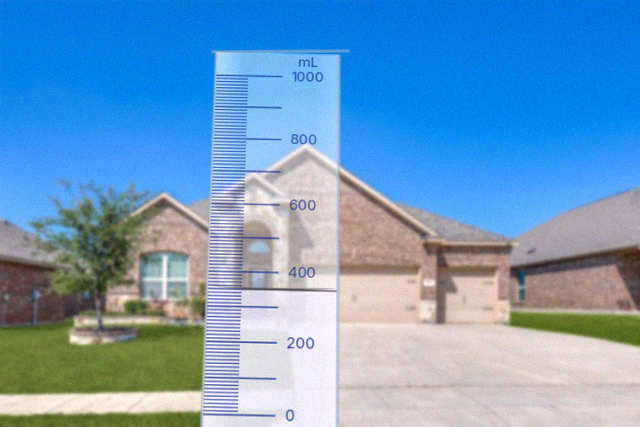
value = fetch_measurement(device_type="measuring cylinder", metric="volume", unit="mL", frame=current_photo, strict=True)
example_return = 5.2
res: 350
